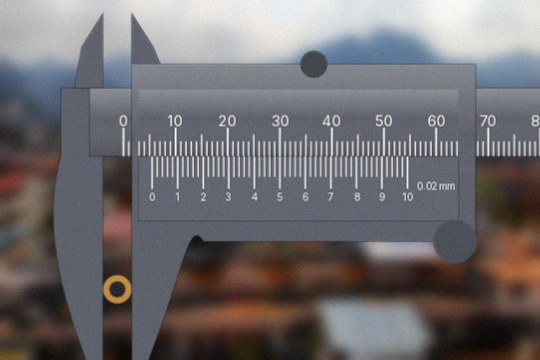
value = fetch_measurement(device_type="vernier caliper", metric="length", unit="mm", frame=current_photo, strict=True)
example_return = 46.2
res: 5.5
